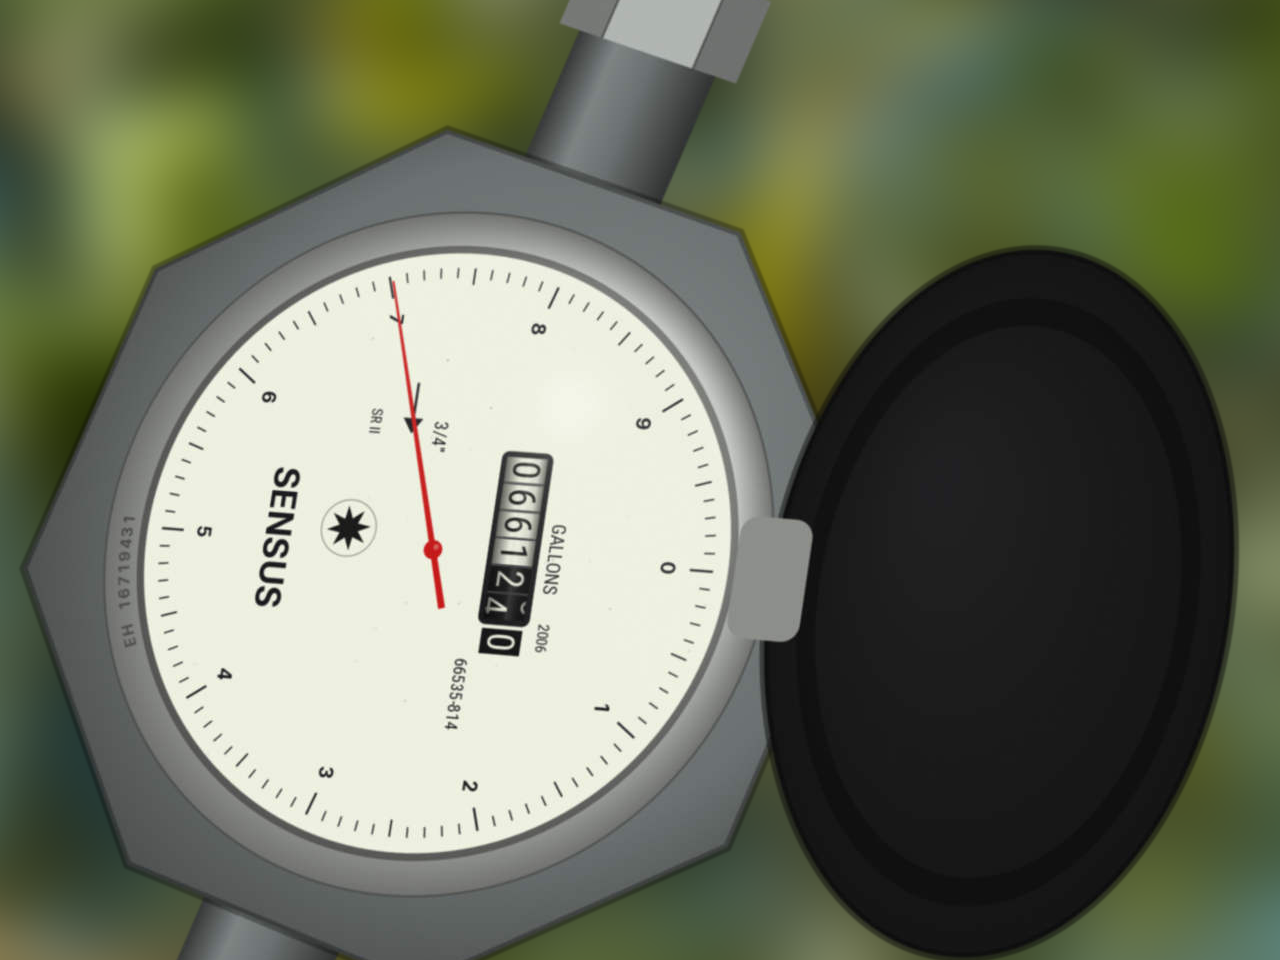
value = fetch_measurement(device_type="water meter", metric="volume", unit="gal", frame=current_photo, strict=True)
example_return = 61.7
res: 661237.0
